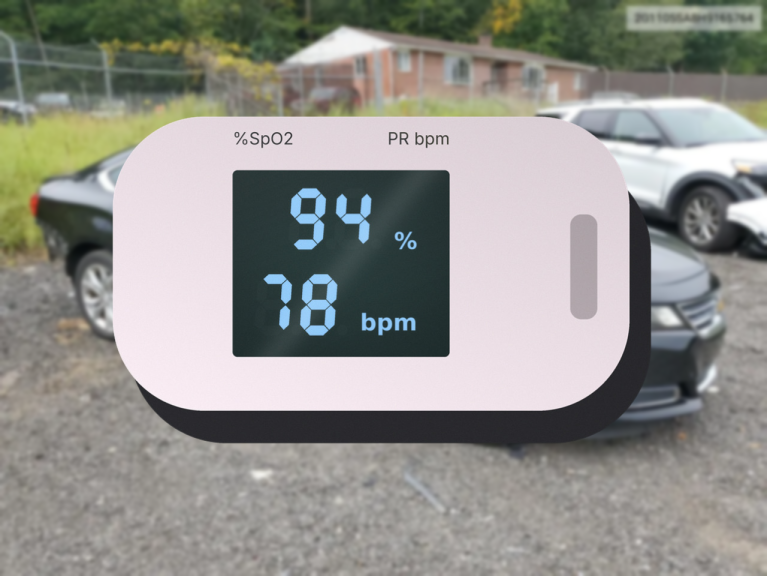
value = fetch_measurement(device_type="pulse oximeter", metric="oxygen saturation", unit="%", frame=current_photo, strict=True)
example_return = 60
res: 94
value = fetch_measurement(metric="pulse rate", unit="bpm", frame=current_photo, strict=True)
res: 78
